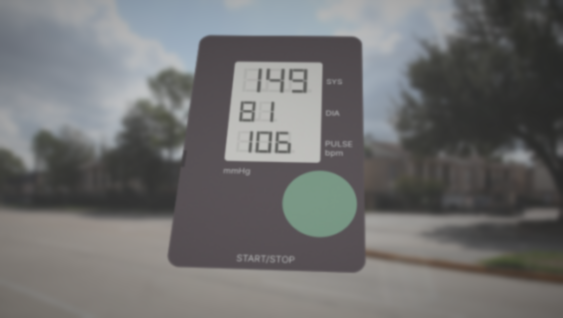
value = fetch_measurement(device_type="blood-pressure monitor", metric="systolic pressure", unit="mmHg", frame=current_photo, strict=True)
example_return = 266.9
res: 149
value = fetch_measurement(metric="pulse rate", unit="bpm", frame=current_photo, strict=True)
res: 106
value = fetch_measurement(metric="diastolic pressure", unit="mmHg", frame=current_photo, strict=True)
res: 81
